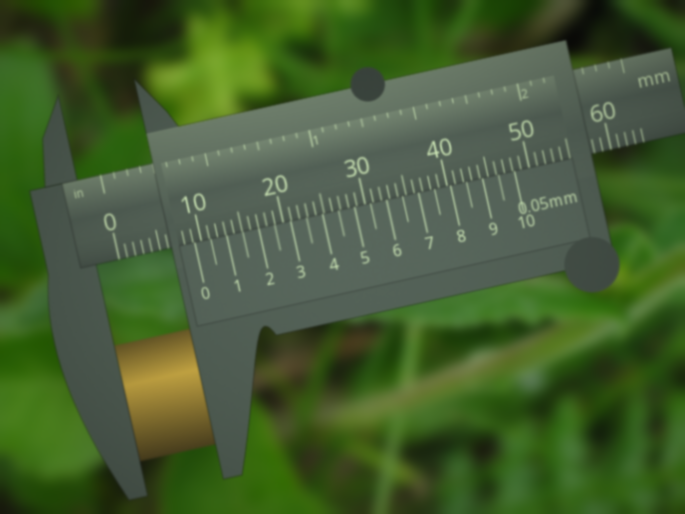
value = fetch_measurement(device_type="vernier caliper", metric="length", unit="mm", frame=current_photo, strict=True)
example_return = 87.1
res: 9.2
